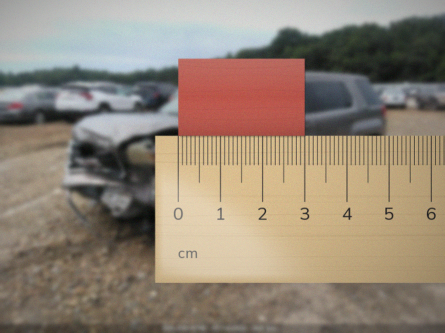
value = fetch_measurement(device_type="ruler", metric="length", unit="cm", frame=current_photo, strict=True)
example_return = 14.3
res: 3
